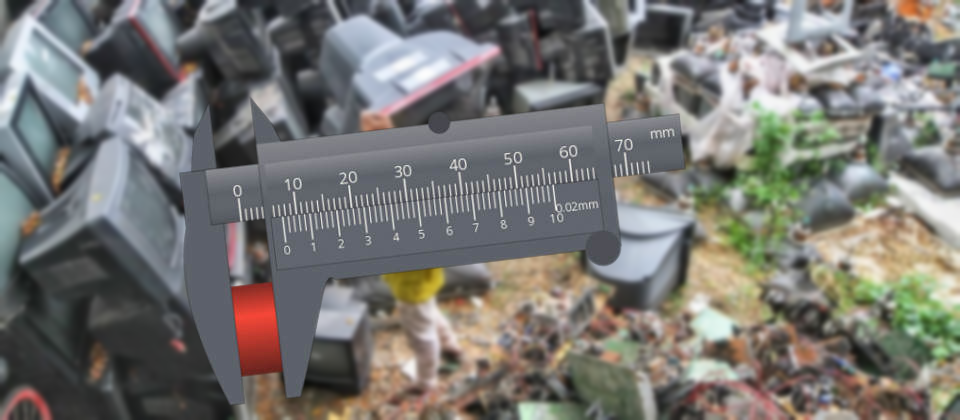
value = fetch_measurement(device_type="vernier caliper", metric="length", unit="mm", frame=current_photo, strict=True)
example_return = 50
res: 7.5
